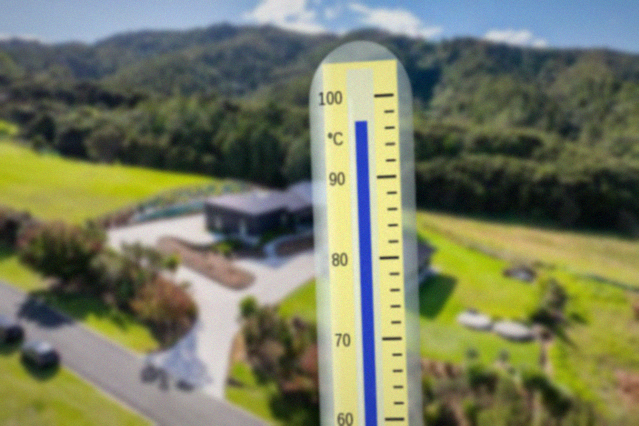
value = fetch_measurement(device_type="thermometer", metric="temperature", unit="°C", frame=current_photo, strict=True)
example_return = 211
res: 97
